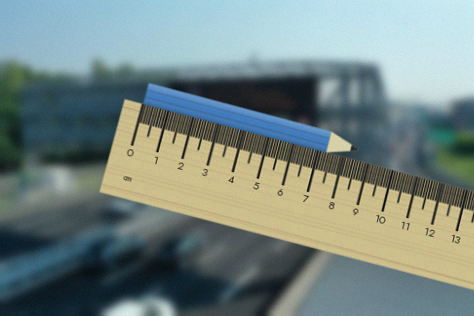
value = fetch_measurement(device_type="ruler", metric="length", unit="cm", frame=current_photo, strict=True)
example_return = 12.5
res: 8.5
